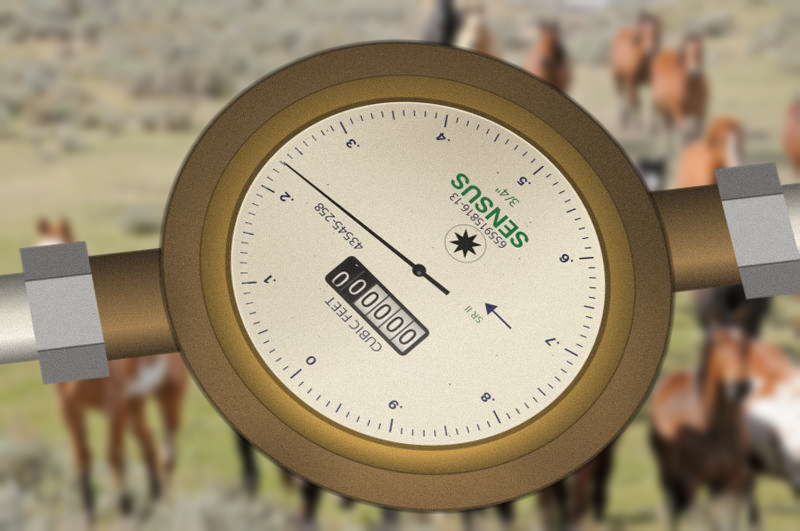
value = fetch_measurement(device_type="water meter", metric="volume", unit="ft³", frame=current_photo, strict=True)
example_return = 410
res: 0.23
